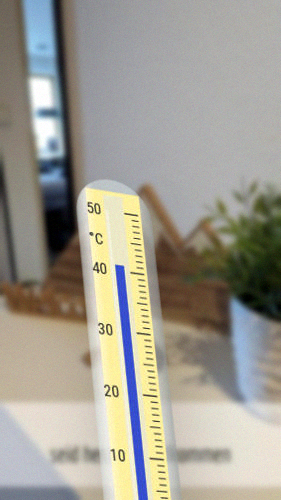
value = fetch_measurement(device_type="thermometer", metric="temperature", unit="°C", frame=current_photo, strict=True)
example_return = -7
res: 41
